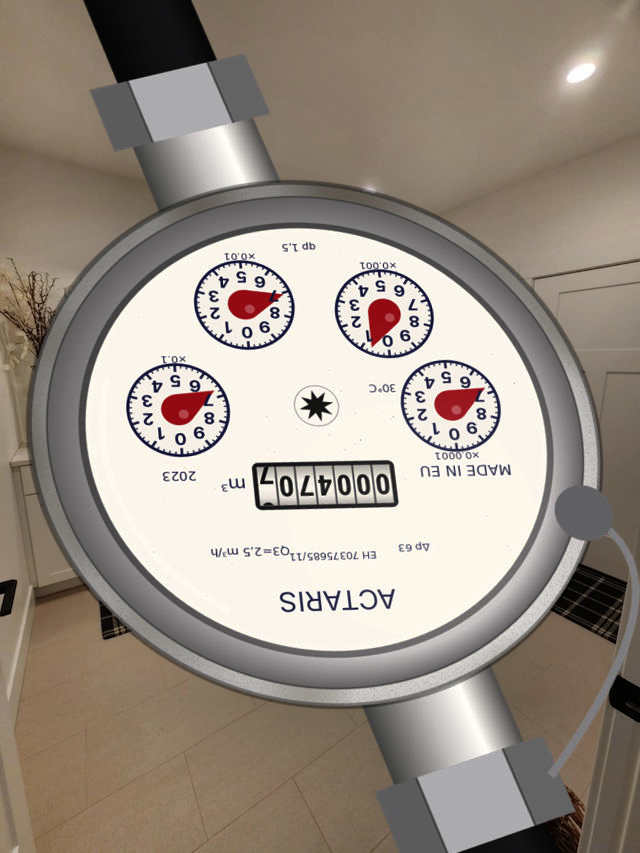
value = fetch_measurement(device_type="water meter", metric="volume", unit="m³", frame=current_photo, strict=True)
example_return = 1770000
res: 4706.6706
